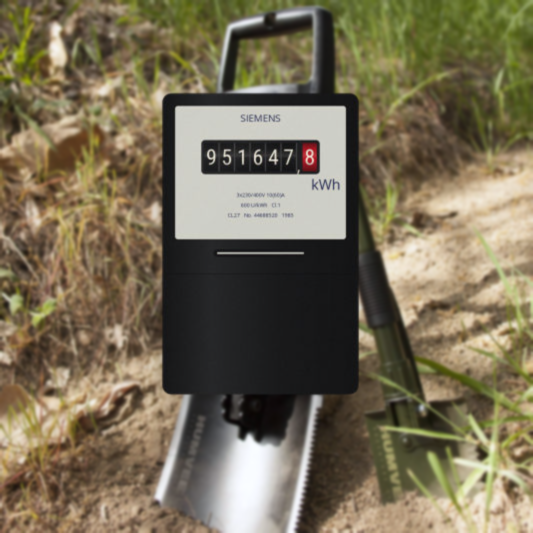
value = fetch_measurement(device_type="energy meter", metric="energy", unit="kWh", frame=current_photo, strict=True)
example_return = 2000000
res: 951647.8
